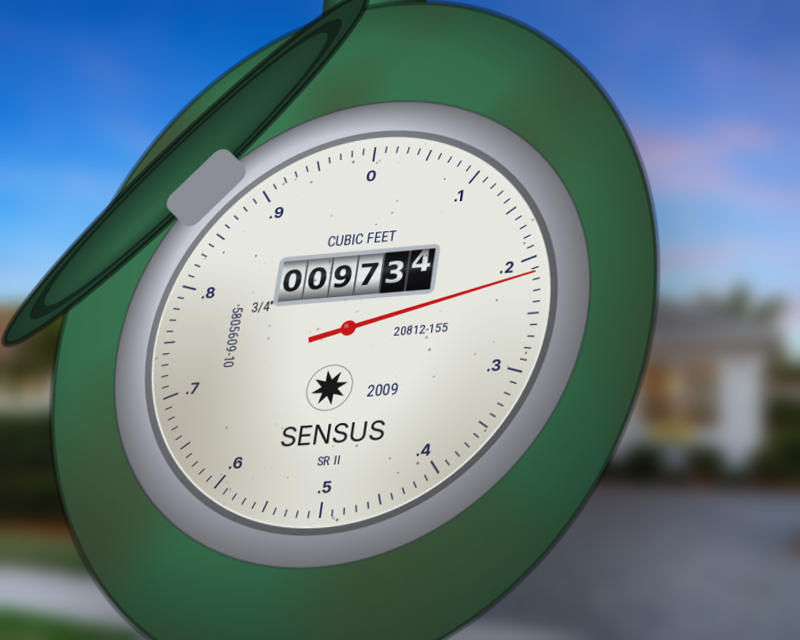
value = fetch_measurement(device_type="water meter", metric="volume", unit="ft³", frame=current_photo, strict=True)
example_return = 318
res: 9734.21
